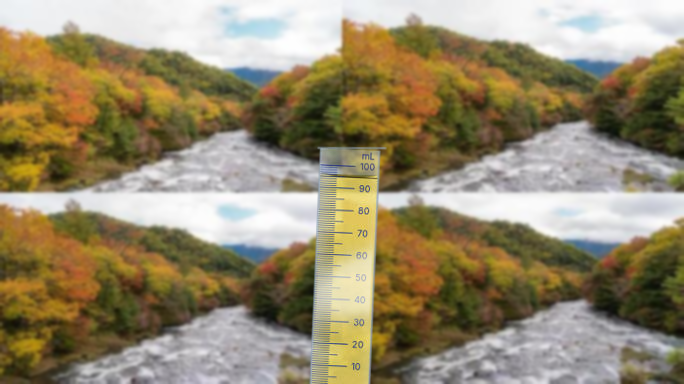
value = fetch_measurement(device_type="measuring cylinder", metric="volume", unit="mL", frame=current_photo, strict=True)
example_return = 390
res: 95
